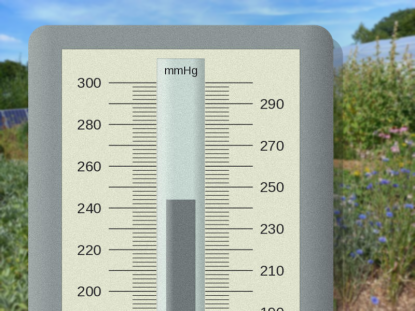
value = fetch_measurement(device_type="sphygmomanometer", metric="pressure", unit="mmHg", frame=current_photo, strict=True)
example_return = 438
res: 244
